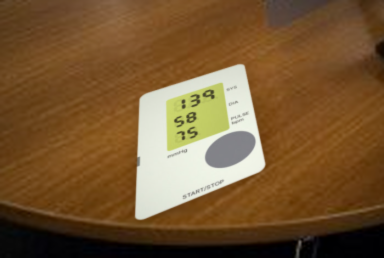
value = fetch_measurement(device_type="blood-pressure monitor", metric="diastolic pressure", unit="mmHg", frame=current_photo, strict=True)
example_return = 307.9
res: 58
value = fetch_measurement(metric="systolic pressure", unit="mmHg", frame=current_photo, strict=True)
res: 139
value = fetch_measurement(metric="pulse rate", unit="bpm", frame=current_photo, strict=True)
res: 75
